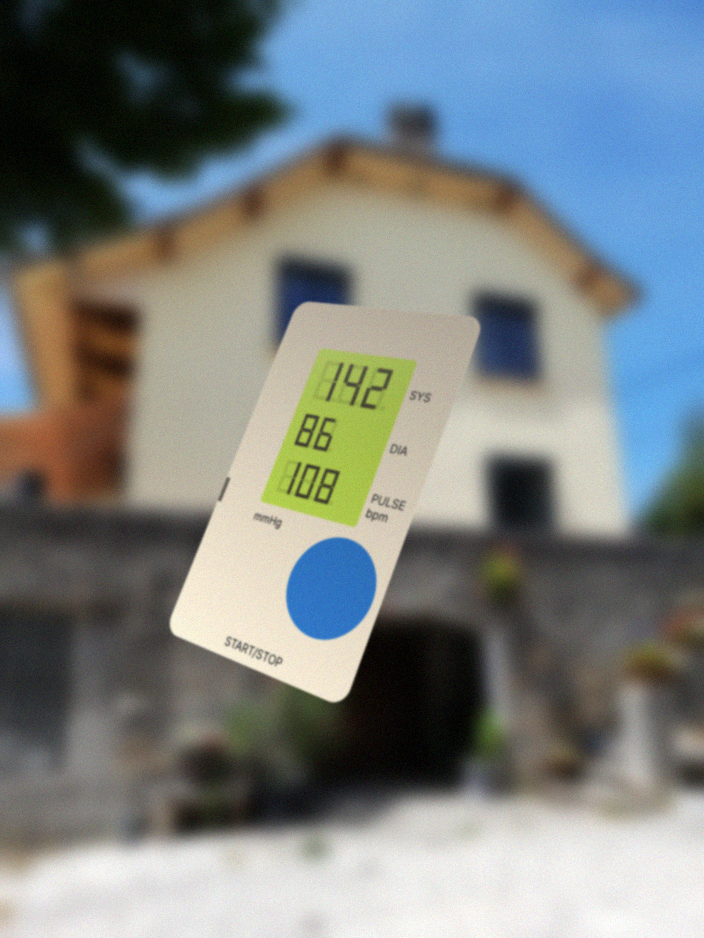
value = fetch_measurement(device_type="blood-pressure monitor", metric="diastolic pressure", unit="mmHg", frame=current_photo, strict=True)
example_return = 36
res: 86
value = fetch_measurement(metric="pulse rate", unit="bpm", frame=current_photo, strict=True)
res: 108
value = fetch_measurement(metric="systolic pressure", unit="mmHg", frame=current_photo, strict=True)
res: 142
